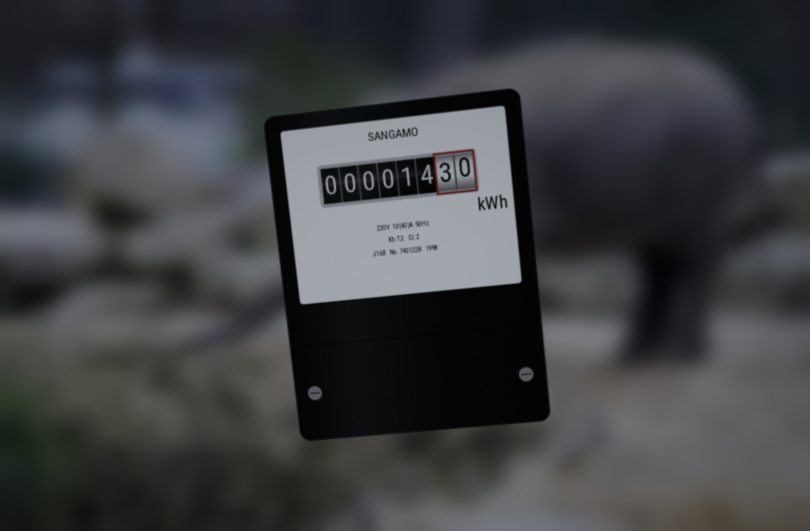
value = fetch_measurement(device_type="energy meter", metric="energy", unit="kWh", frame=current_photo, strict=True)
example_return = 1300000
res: 14.30
